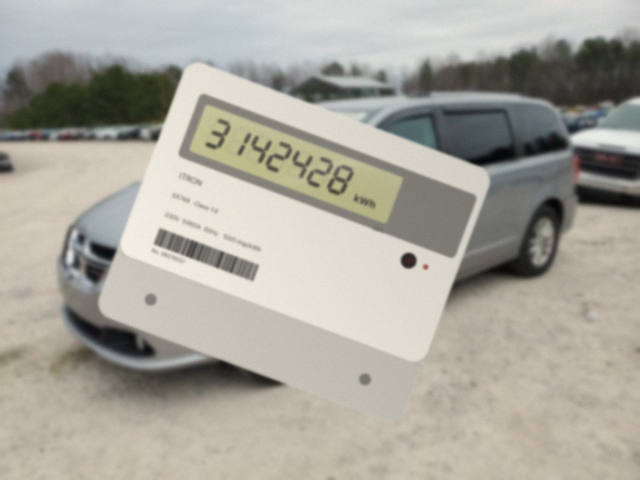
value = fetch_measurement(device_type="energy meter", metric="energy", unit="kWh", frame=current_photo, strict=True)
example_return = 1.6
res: 3142428
